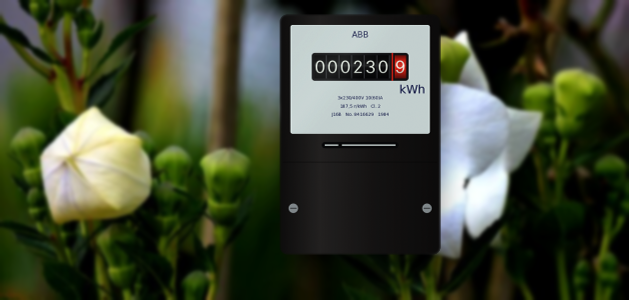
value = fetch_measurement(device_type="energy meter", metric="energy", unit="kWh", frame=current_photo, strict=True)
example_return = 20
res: 230.9
